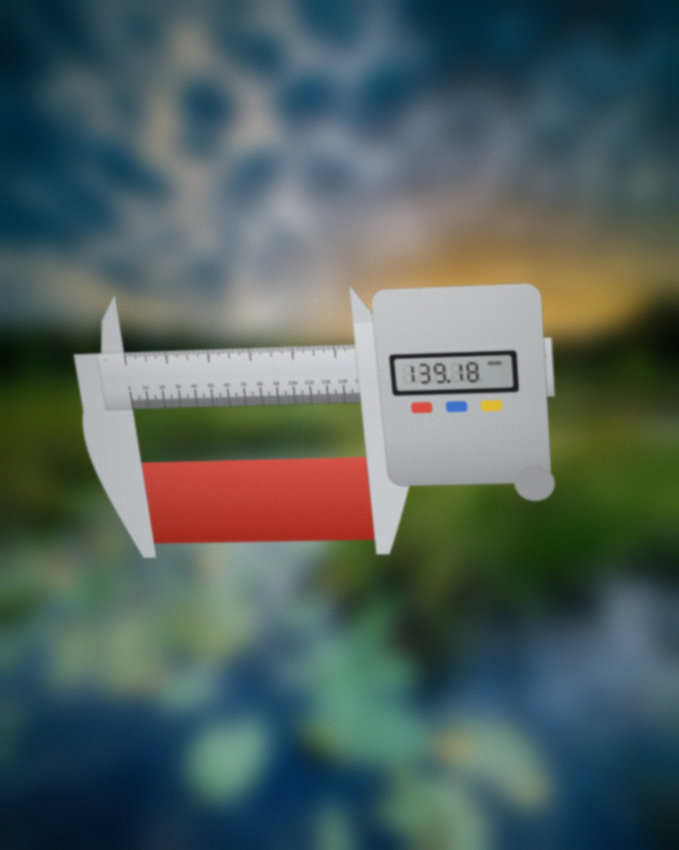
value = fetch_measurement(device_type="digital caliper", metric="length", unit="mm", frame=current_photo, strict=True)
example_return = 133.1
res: 139.18
